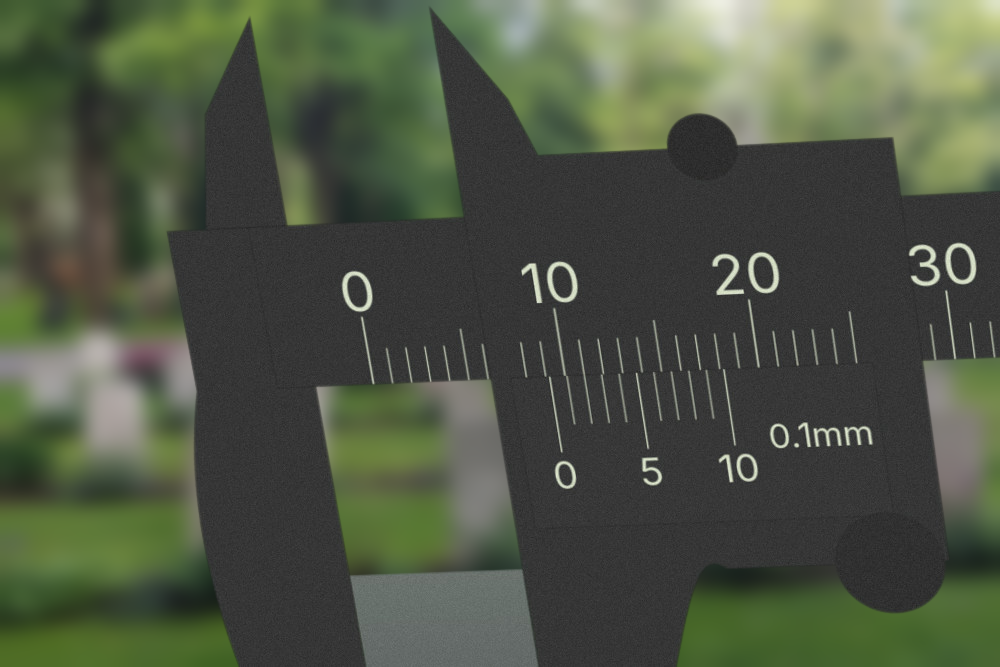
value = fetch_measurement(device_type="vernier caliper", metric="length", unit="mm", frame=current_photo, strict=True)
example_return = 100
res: 9.2
